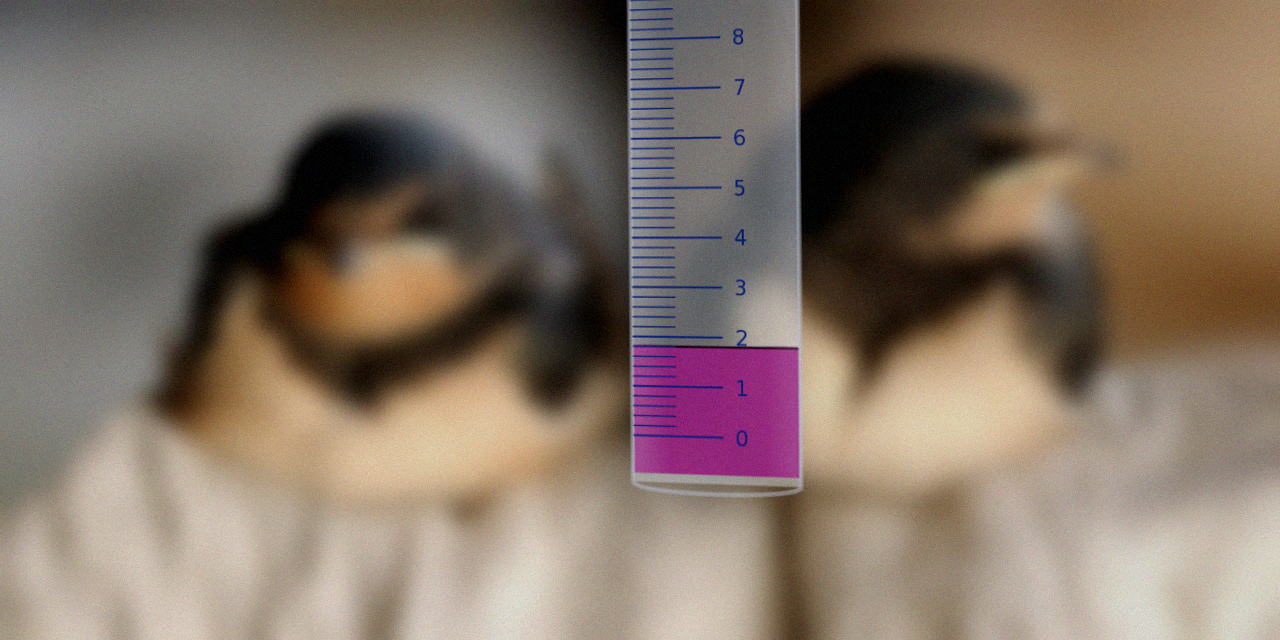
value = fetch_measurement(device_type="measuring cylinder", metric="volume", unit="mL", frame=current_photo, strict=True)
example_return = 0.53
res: 1.8
